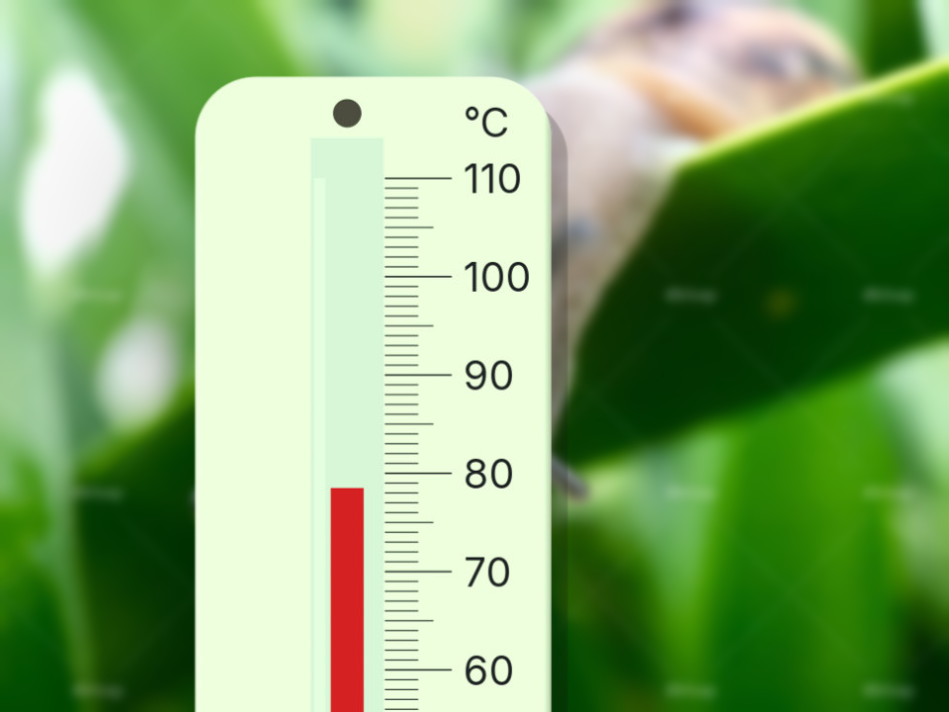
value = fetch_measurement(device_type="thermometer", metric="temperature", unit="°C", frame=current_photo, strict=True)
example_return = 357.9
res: 78.5
